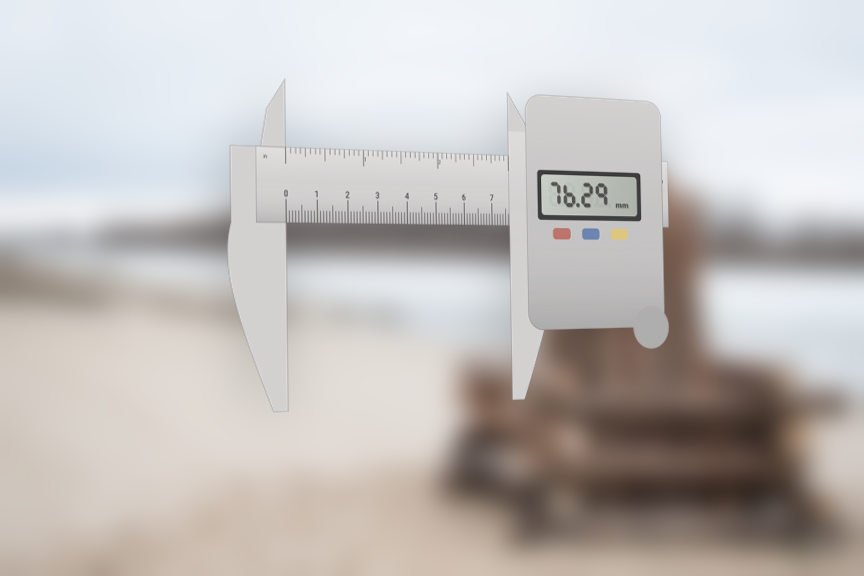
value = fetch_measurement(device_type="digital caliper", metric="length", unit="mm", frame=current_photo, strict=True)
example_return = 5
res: 76.29
